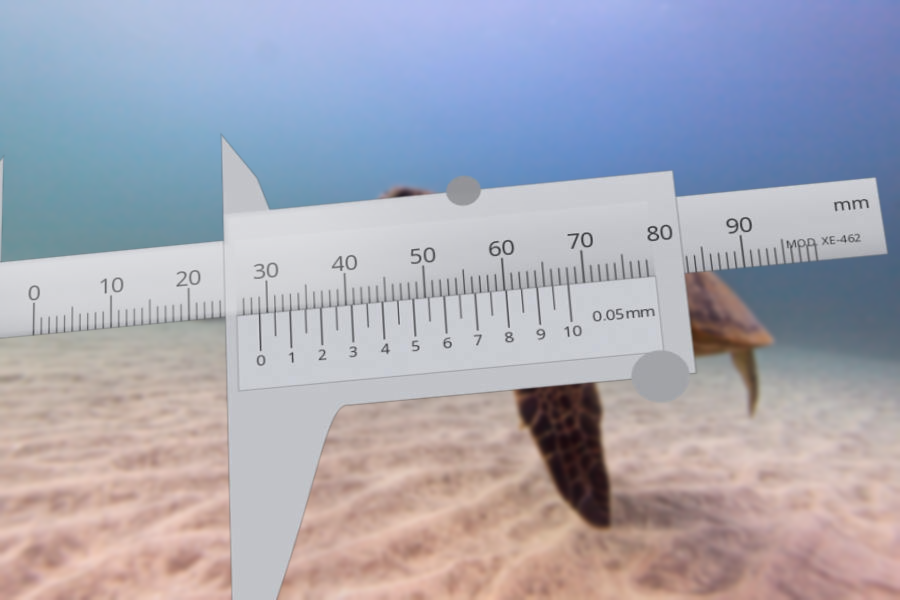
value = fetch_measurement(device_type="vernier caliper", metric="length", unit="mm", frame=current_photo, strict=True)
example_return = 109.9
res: 29.0
